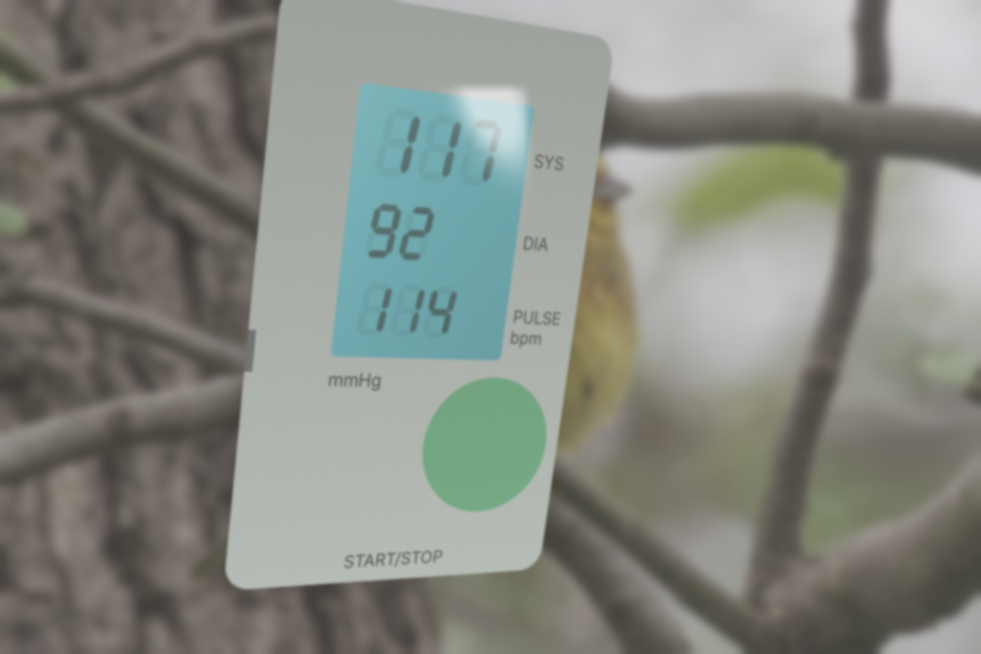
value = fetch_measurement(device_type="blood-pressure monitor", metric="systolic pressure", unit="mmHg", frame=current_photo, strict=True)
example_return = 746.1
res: 117
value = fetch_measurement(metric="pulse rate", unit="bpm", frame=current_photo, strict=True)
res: 114
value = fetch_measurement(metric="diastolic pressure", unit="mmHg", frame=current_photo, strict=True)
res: 92
